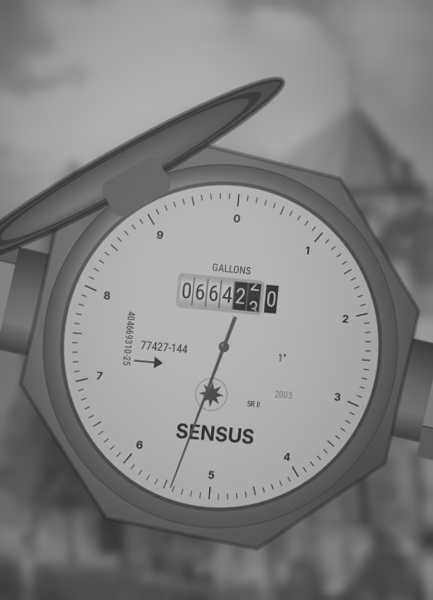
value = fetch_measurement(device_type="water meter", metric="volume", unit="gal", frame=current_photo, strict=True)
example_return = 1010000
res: 664225.4
